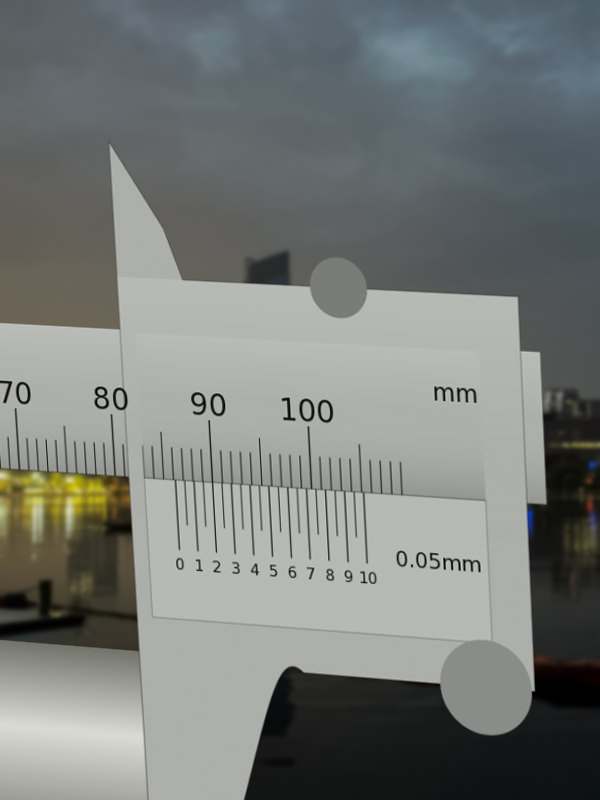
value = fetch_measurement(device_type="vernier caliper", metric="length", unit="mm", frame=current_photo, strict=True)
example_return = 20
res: 86.2
